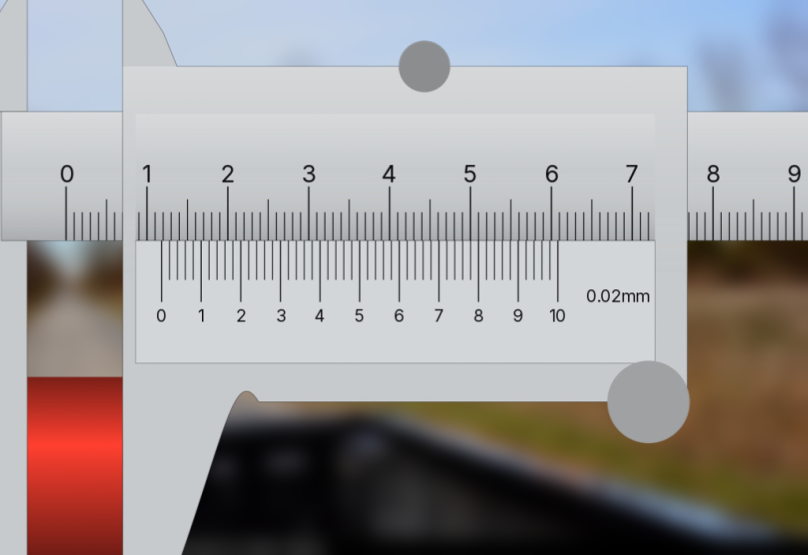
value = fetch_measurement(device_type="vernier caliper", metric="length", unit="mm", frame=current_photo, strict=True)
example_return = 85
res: 11.8
